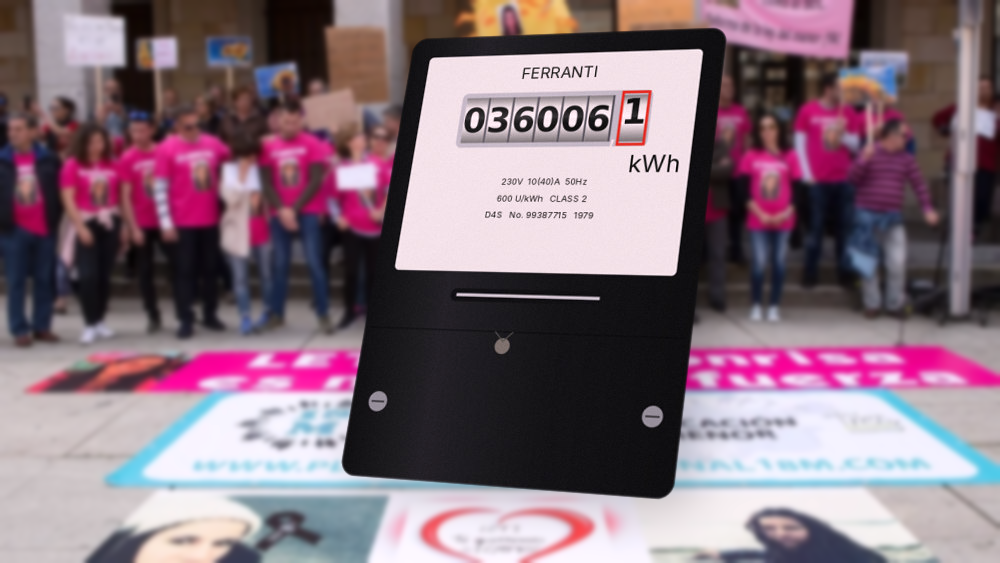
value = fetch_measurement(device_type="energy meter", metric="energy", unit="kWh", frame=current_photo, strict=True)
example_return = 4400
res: 36006.1
